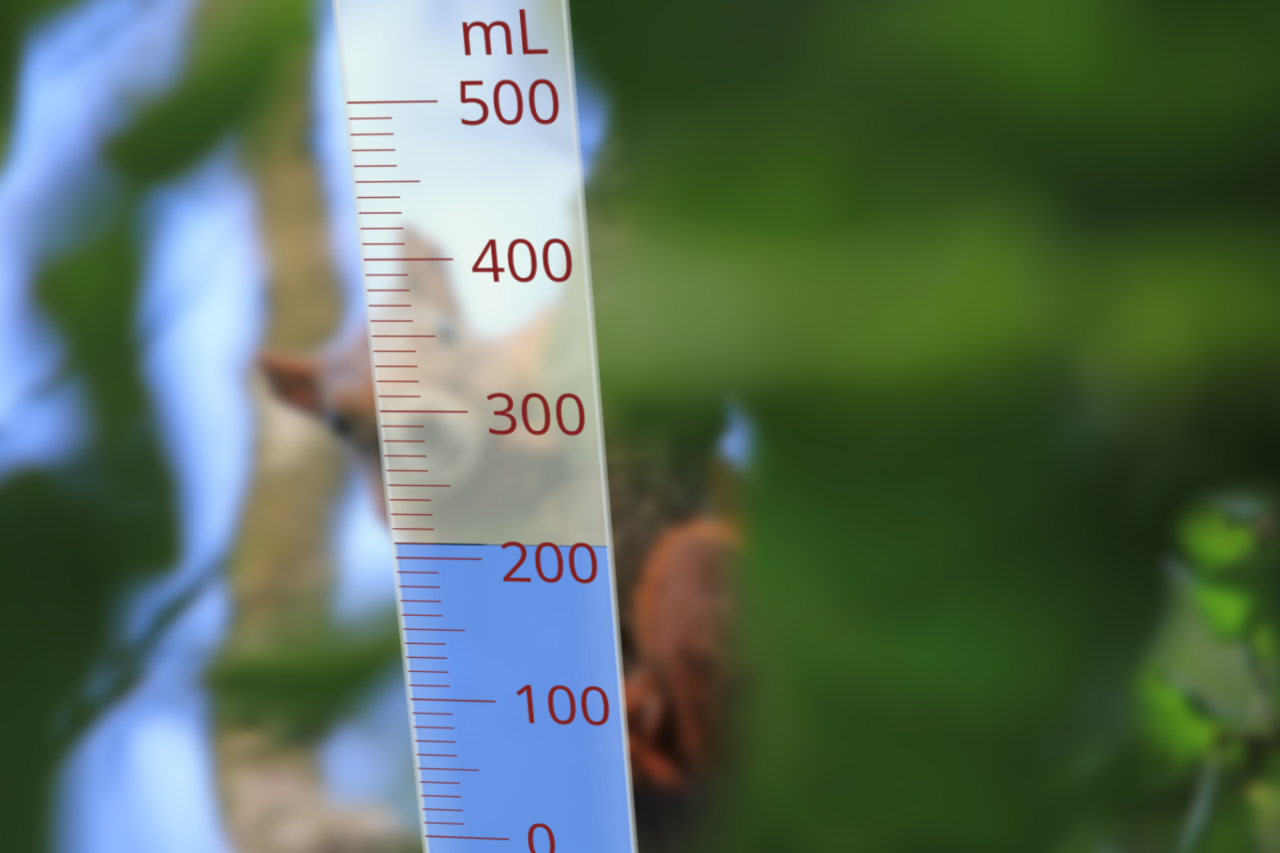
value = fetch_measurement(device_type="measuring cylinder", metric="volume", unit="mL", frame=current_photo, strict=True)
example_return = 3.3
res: 210
